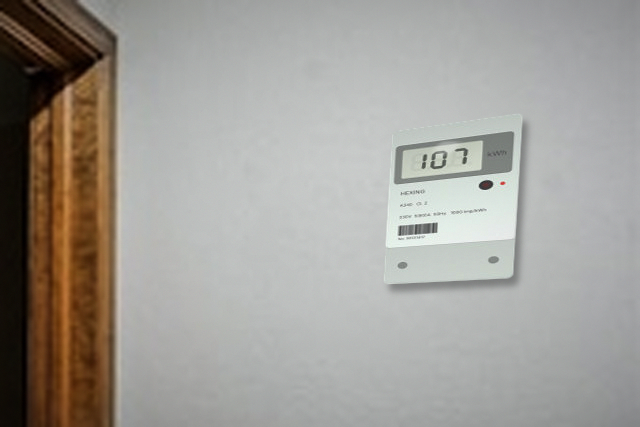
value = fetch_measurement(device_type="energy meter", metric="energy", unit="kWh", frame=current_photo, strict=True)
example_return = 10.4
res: 107
